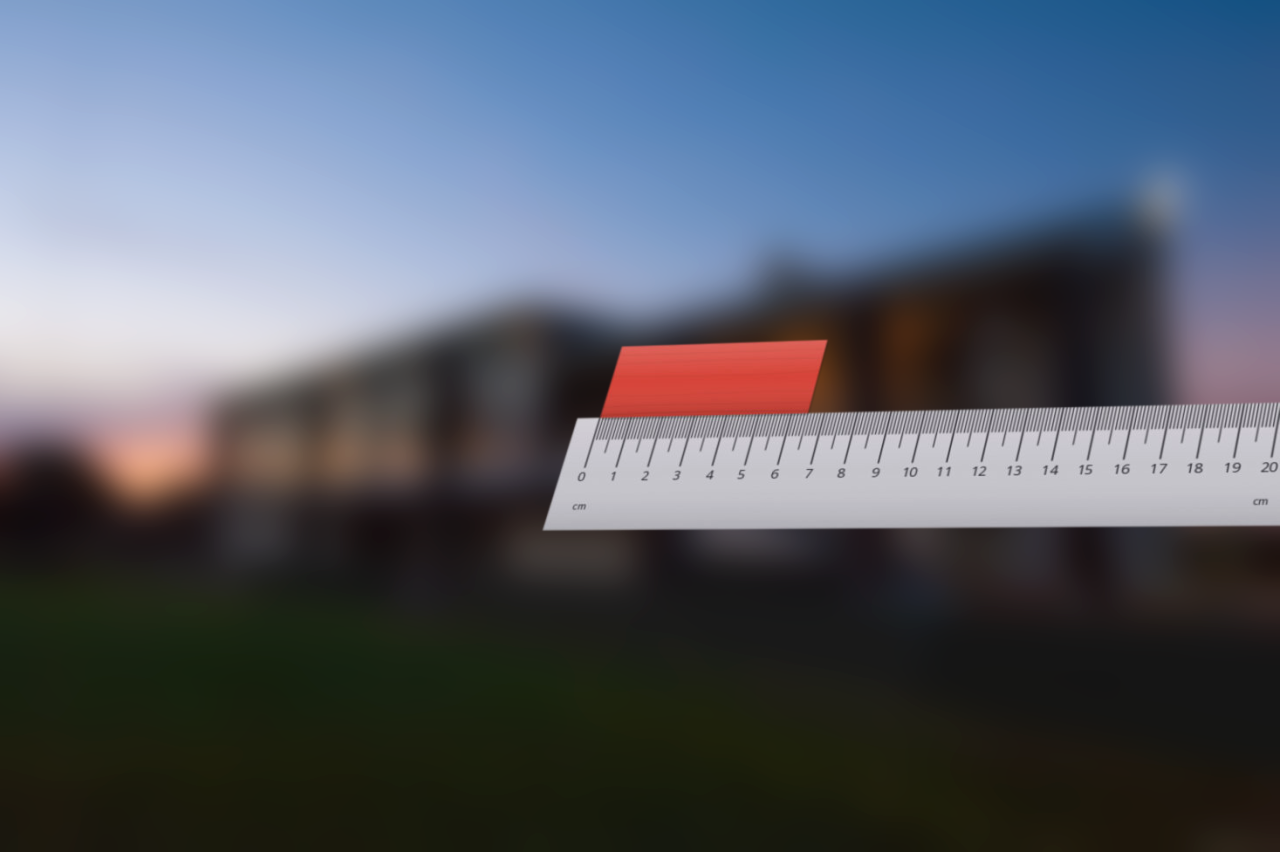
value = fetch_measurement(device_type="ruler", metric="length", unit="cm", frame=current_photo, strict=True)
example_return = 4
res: 6.5
